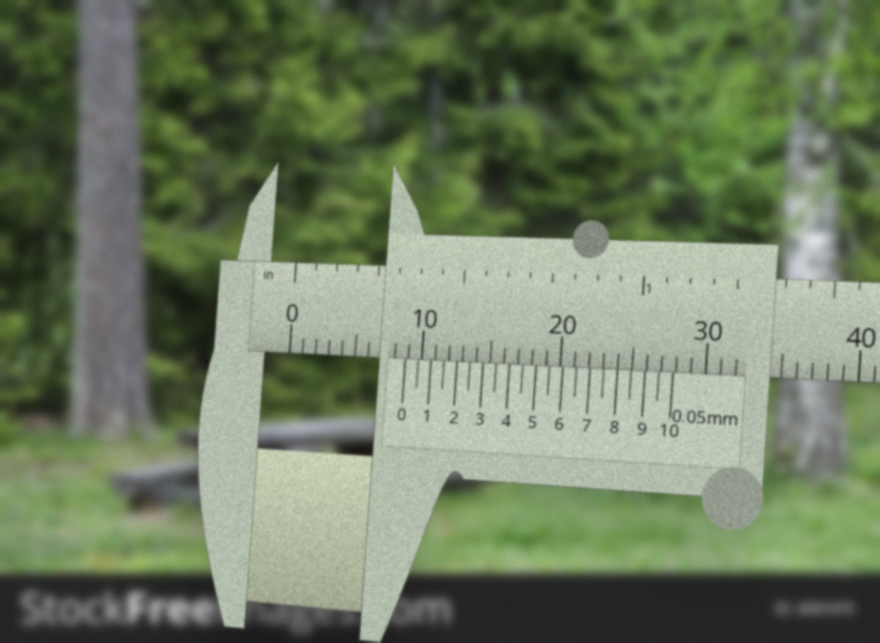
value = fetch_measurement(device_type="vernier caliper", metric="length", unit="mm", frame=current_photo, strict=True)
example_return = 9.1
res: 8.8
